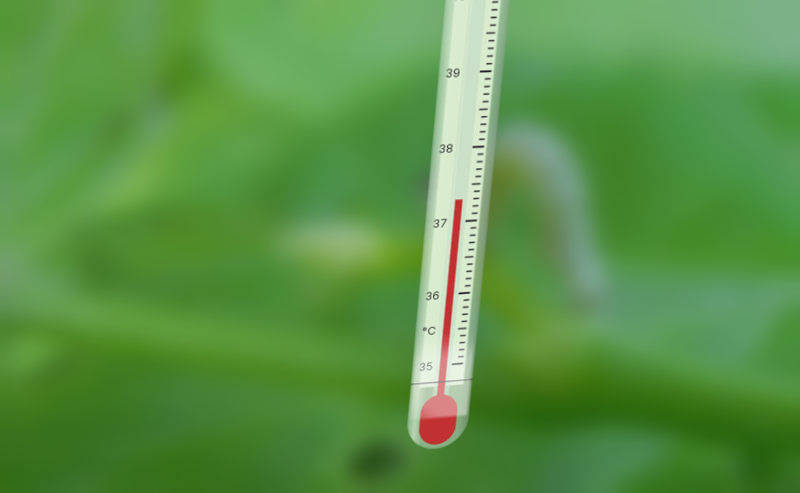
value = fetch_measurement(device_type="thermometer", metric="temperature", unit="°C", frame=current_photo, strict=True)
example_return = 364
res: 37.3
